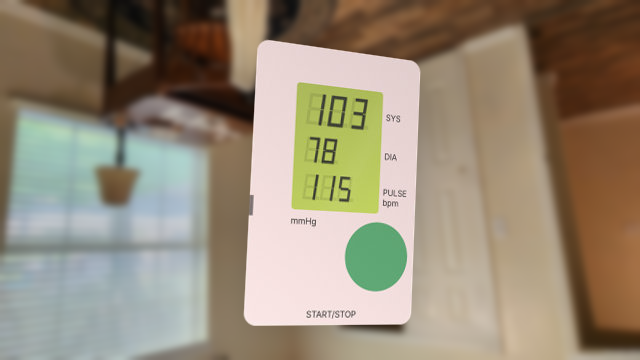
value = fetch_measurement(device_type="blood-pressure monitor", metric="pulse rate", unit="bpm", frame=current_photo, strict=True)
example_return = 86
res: 115
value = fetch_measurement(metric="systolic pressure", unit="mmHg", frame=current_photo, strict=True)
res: 103
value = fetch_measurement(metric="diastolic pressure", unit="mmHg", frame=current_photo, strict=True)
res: 78
